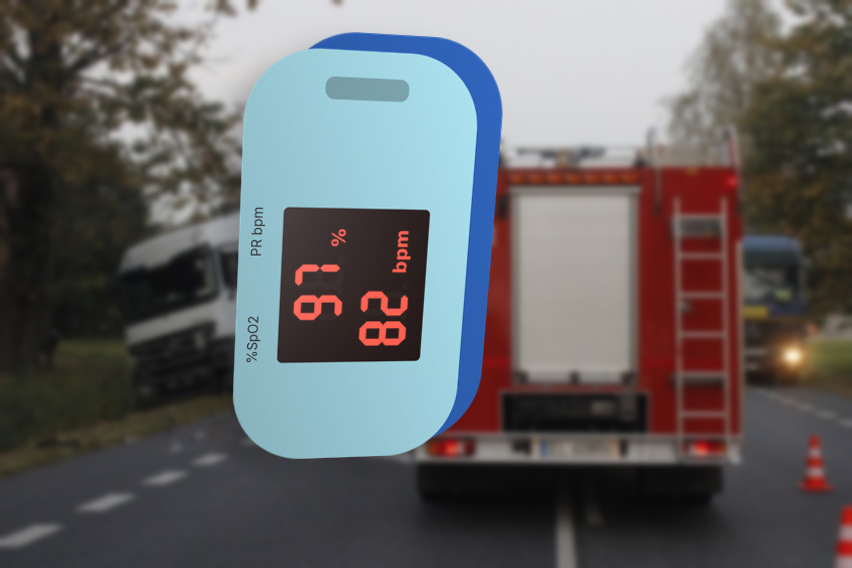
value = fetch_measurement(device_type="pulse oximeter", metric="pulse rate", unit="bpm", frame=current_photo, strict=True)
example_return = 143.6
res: 82
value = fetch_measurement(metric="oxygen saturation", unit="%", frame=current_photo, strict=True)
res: 97
